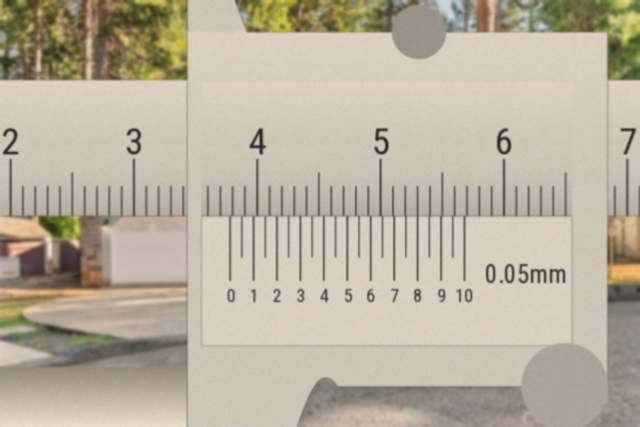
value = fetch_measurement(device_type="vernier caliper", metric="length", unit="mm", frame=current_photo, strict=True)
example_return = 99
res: 37.8
